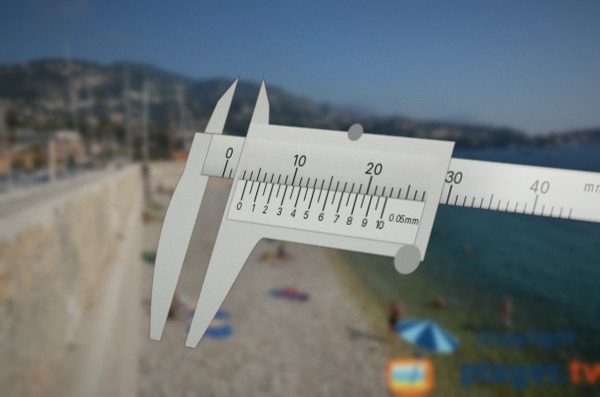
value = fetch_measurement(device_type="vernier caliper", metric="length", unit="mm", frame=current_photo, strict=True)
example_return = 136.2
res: 3.6
